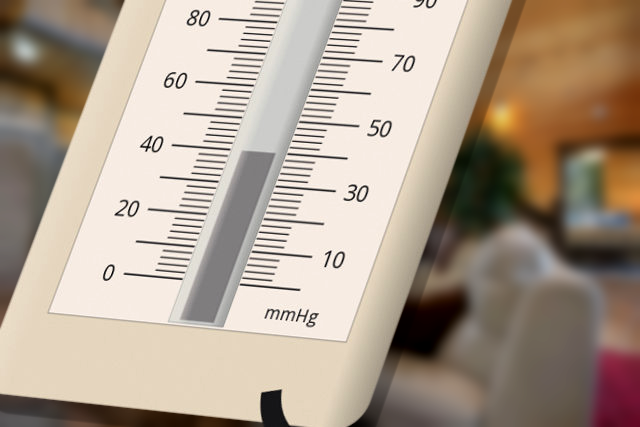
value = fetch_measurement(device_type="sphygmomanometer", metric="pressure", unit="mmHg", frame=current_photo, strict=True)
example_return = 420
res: 40
